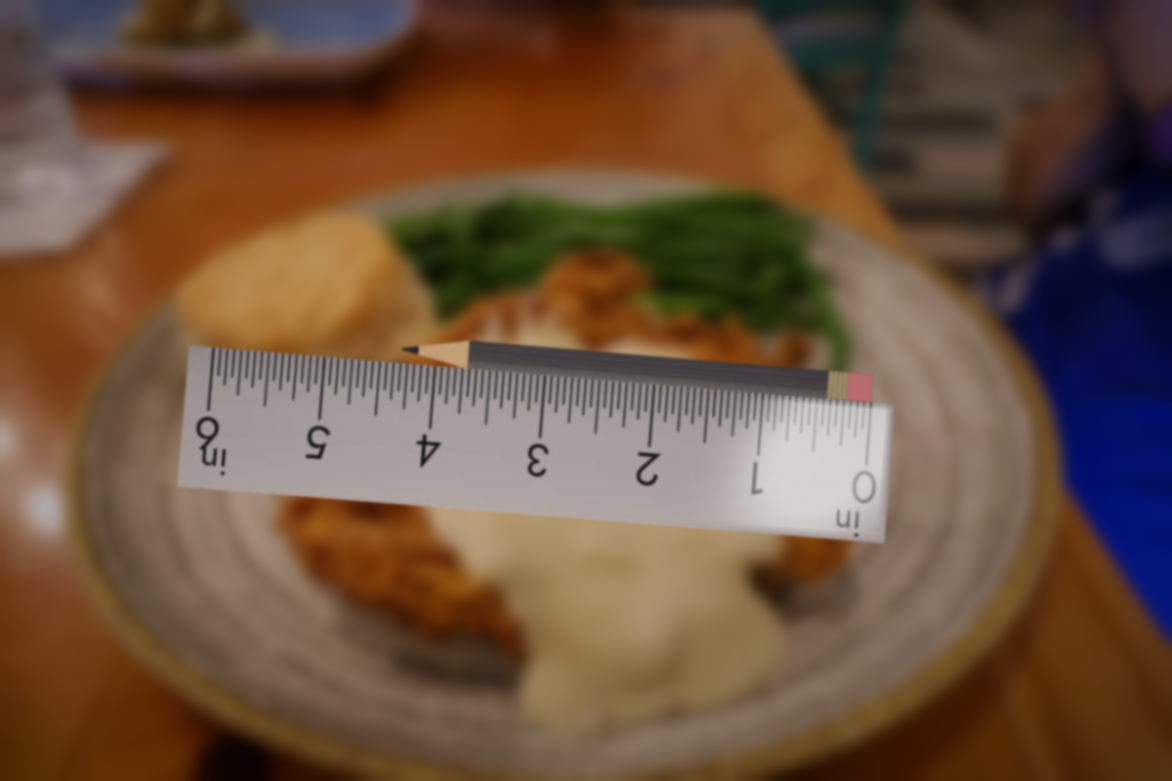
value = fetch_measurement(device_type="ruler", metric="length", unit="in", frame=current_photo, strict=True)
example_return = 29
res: 4.3125
